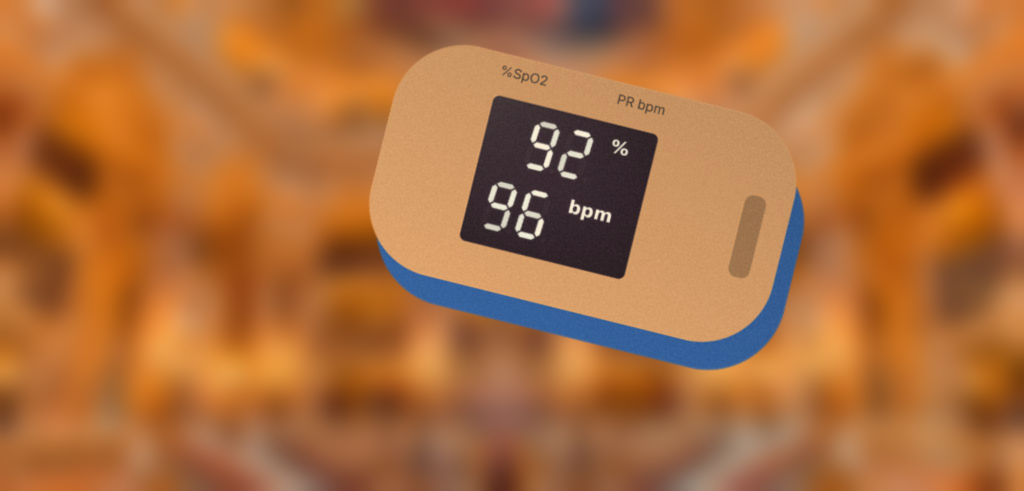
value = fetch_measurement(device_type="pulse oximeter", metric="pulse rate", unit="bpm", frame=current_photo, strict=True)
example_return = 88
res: 96
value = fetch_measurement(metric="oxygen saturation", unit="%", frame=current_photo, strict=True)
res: 92
